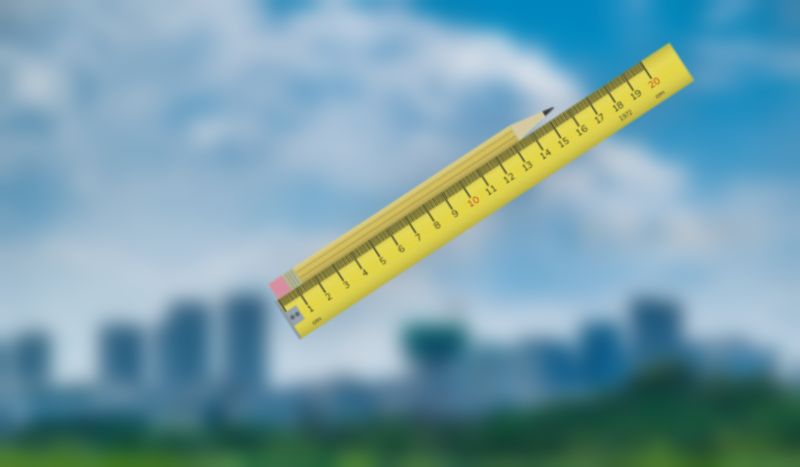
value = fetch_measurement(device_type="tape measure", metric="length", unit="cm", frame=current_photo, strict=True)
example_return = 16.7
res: 15.5
